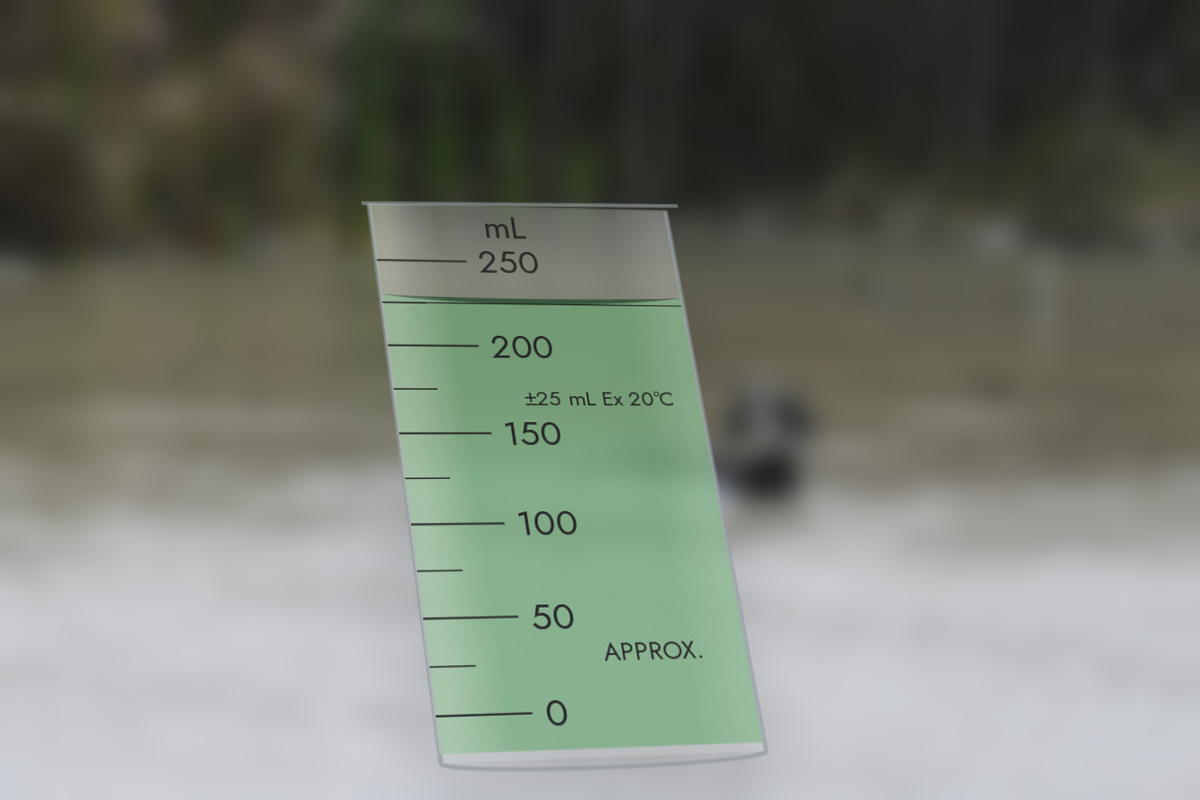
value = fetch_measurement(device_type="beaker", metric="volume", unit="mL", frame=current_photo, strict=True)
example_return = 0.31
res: 225
